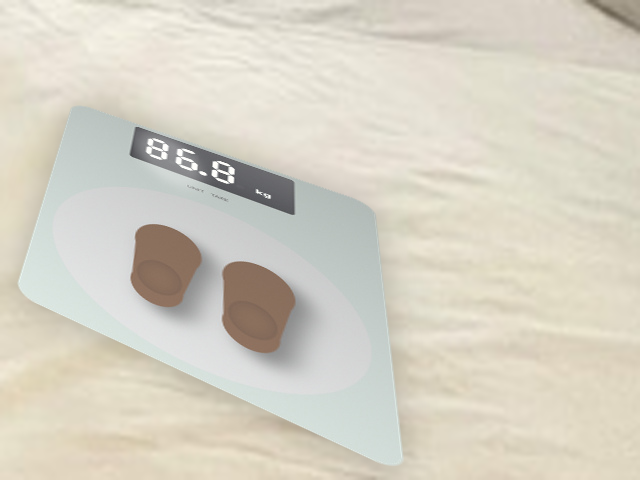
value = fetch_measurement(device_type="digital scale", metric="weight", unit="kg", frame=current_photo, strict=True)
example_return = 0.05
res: 86.8
